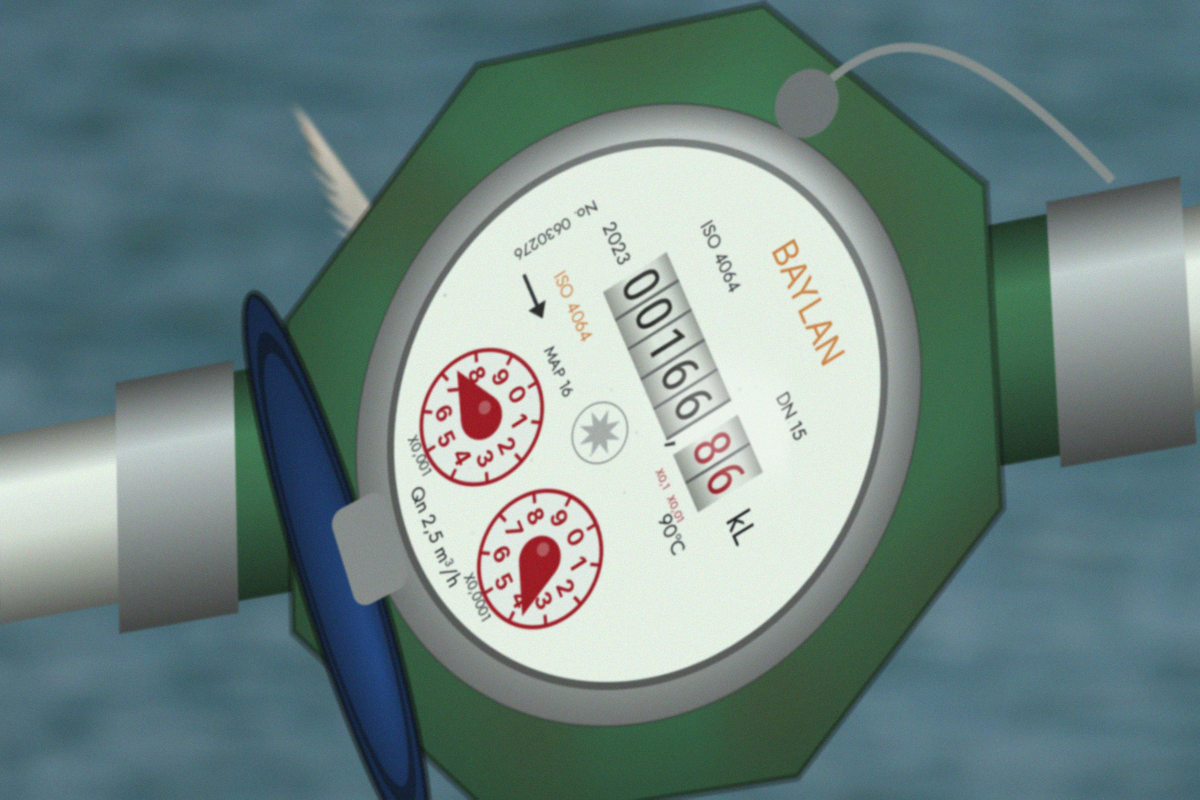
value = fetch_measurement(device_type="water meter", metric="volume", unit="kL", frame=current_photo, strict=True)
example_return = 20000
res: 166.8673
